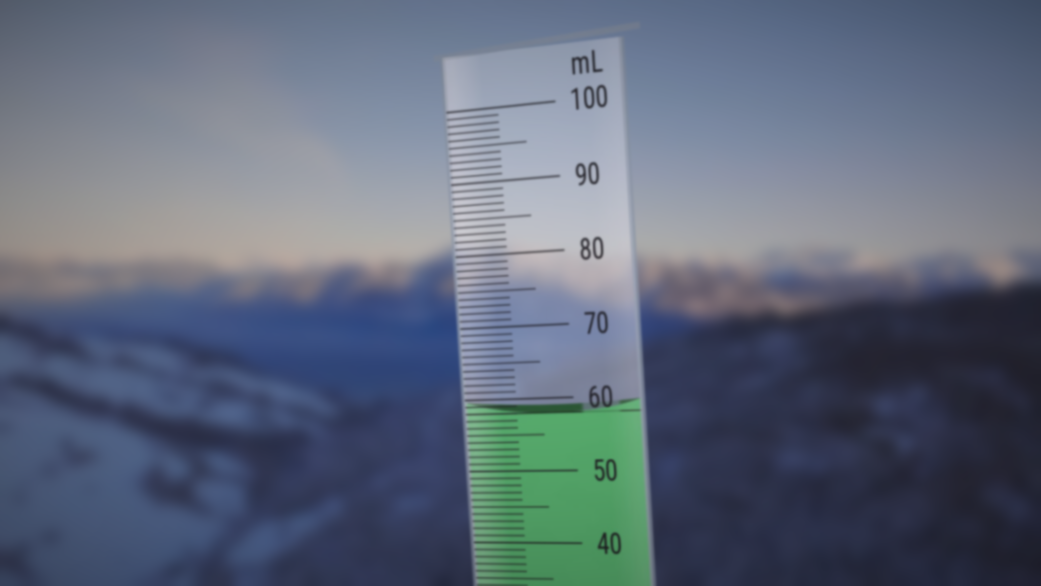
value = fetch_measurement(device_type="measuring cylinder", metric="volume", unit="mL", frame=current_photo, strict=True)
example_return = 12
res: 58
